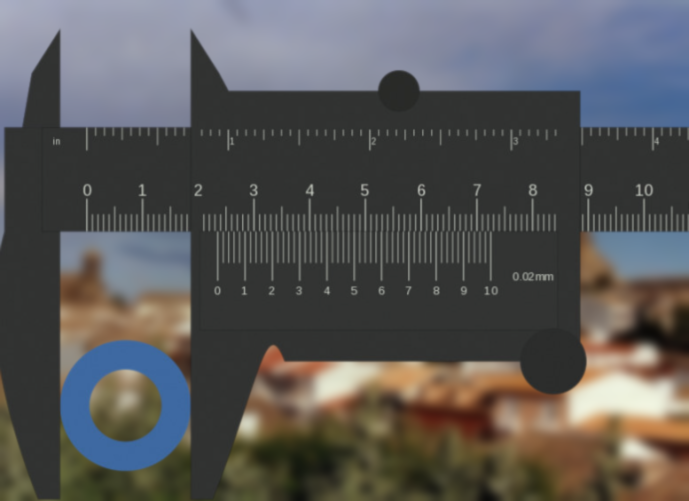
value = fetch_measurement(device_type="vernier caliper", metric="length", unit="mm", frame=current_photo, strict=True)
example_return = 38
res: 23.5
